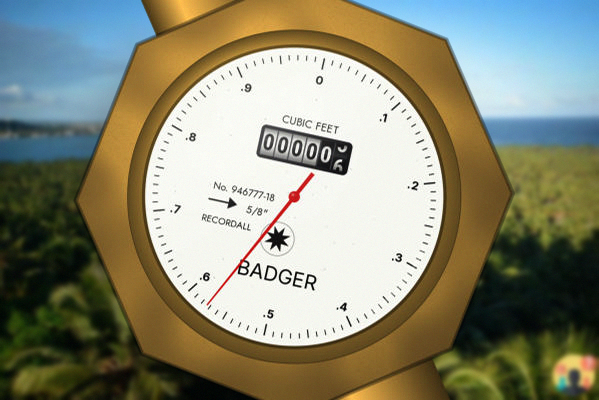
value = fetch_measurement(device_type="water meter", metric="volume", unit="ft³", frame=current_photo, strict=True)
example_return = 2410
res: 5.57
